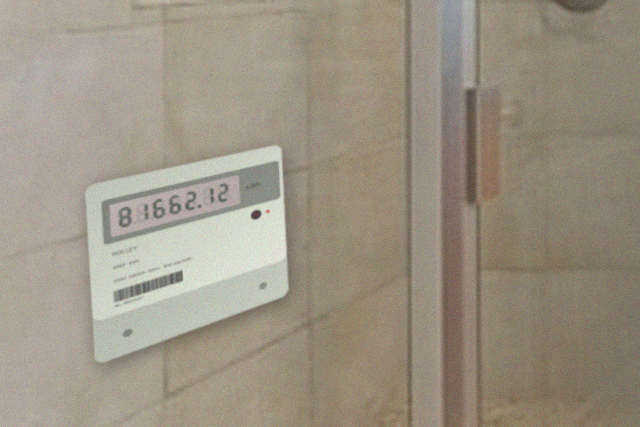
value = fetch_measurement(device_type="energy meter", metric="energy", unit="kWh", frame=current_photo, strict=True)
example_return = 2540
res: 81662.12
